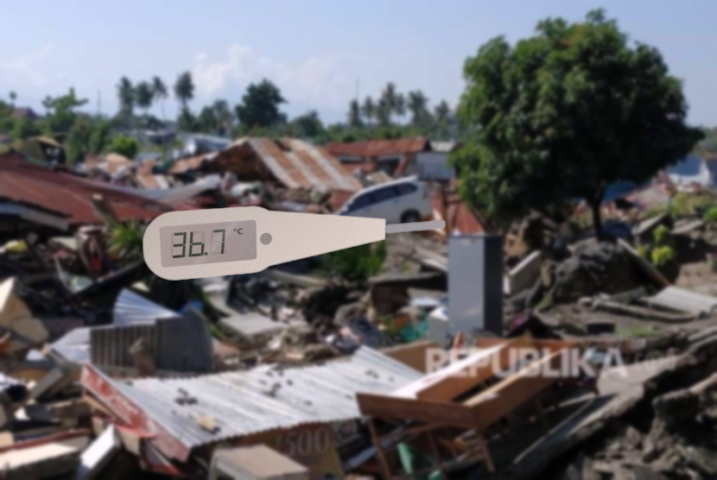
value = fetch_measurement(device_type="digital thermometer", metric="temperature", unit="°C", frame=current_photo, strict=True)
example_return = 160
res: 36.7
